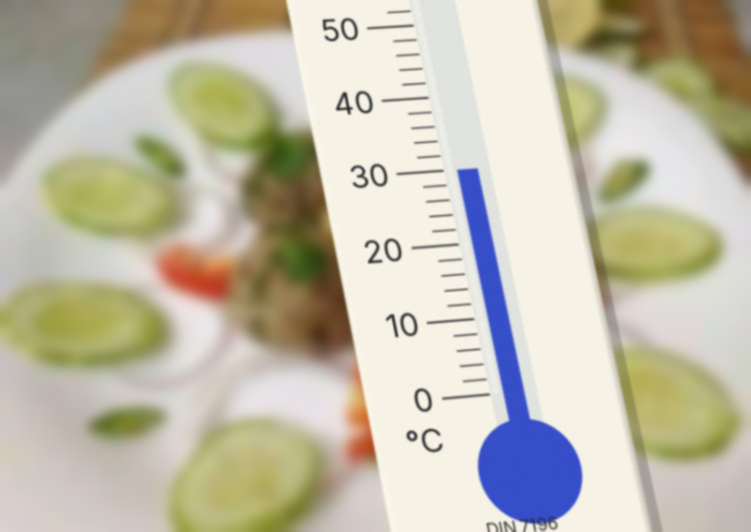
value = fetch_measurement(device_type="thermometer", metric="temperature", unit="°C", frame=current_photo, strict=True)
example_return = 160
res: 30
